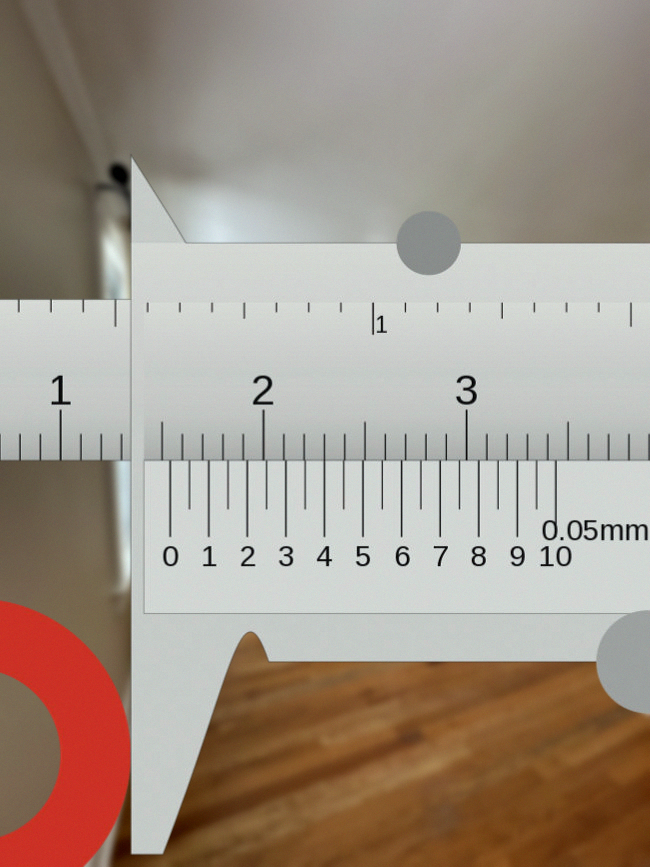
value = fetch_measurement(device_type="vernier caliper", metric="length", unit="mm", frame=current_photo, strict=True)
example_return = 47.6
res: 15.4
